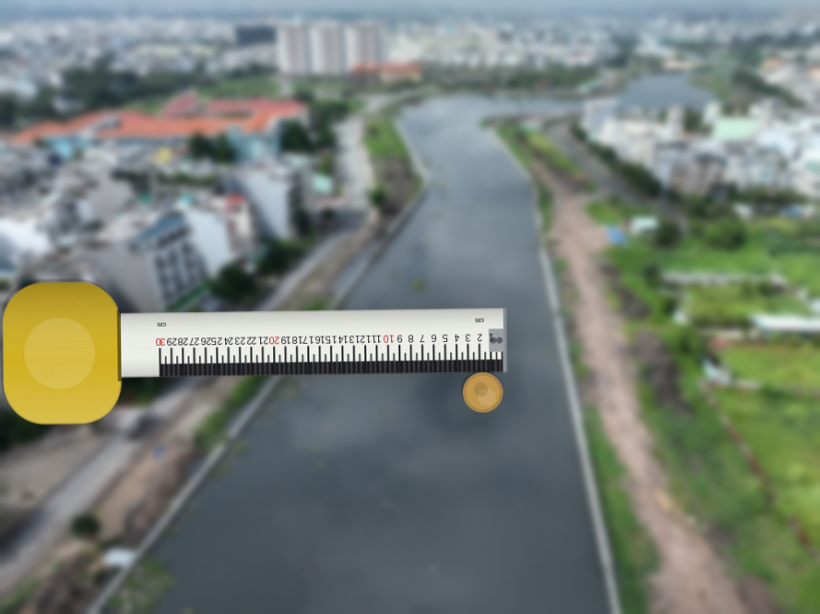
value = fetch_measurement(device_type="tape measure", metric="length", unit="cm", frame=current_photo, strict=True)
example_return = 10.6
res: 3.5
